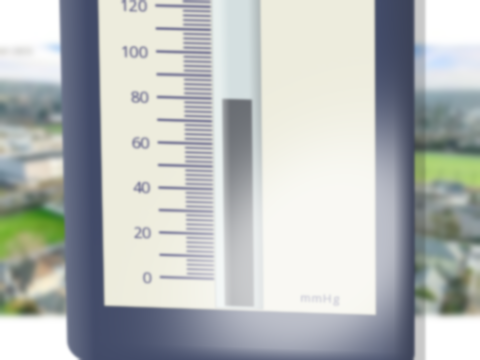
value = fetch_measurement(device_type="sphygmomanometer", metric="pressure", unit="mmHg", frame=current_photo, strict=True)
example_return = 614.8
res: 80
